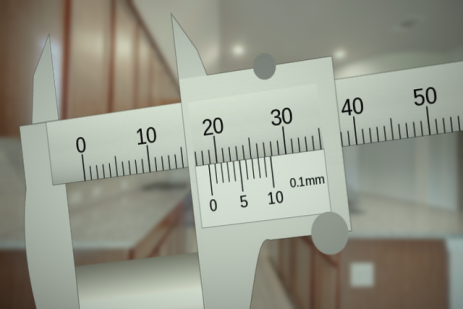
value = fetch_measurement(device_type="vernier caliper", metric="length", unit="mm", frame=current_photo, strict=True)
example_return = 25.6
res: 18.8
